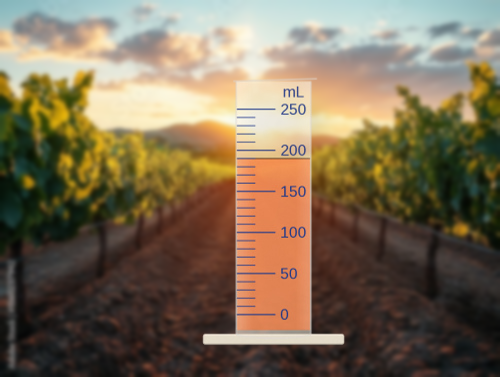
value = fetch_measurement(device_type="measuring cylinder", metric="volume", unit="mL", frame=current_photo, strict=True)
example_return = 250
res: 190
